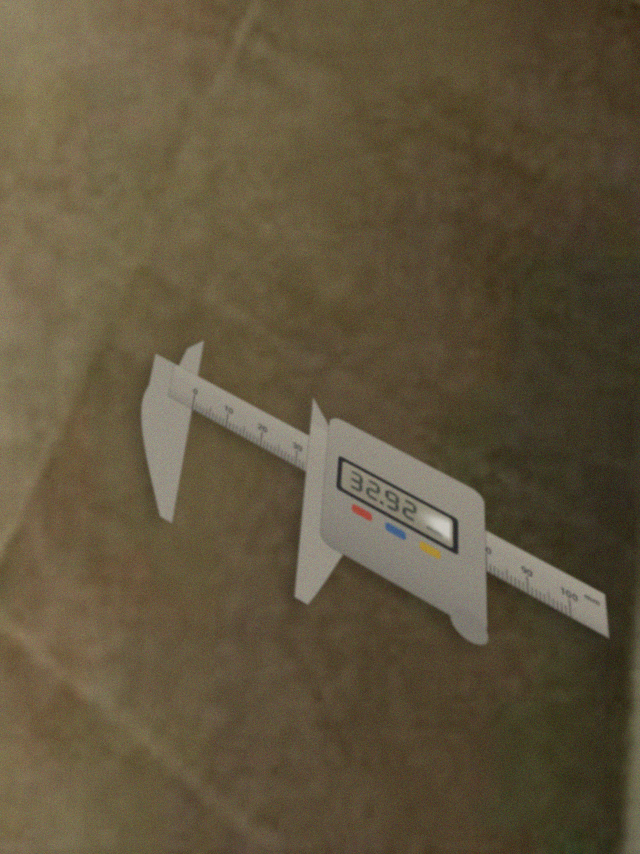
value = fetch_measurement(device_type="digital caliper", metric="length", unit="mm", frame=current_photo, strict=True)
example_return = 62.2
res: 32.92
